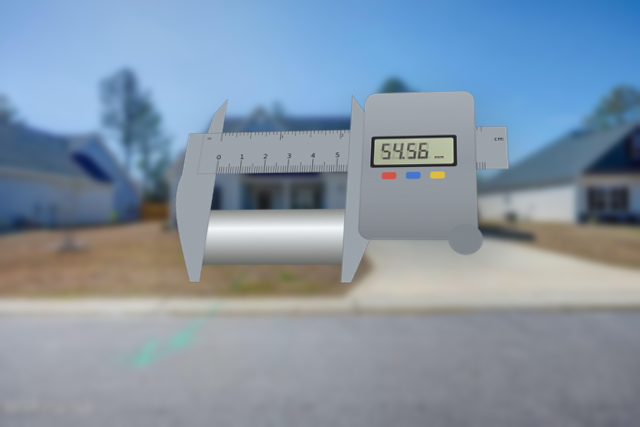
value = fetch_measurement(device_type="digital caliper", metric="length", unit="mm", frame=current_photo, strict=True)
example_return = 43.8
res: 54.56
